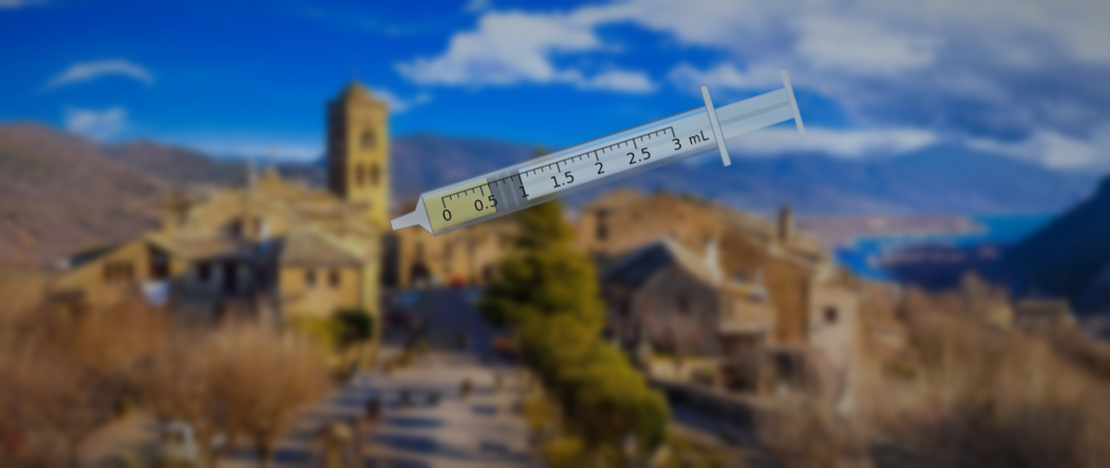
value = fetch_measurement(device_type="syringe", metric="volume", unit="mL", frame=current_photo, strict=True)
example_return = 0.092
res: 0.6
